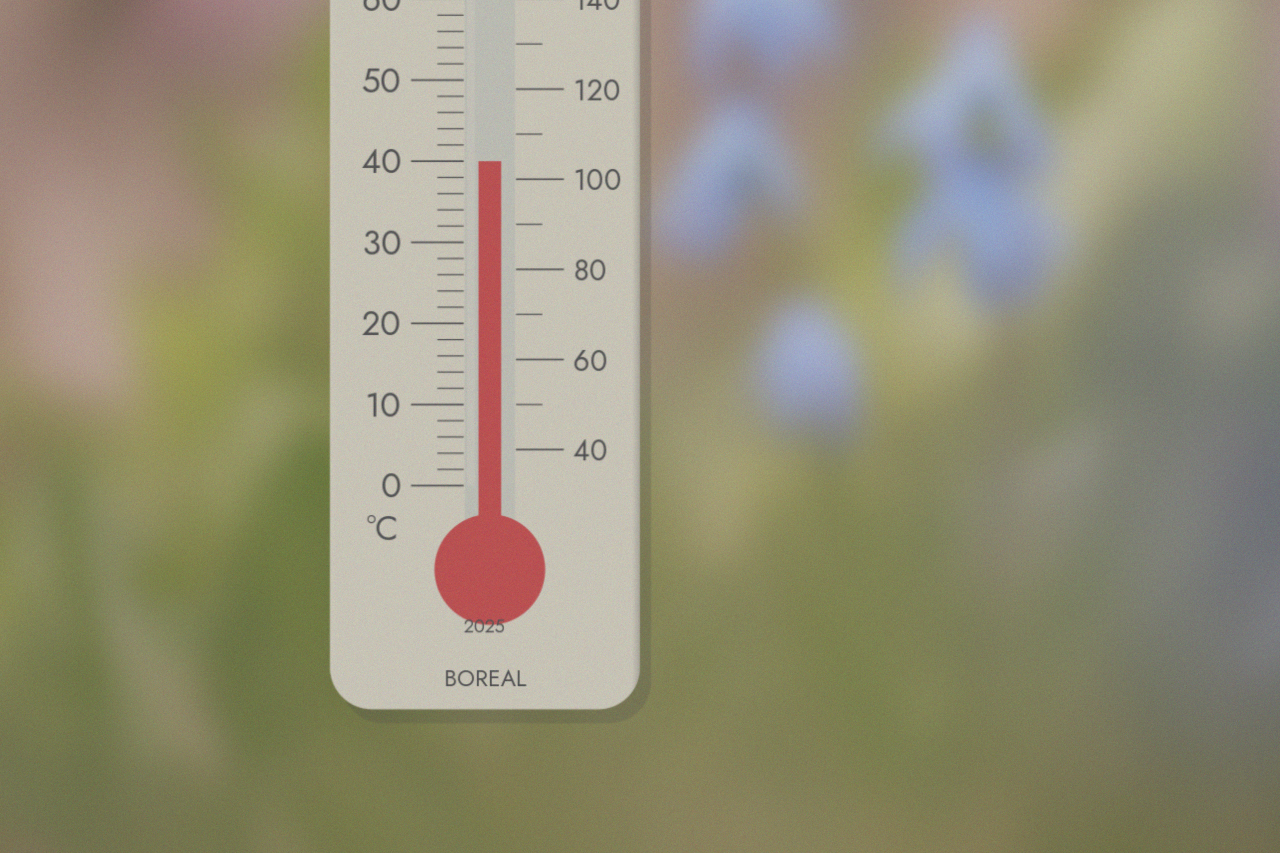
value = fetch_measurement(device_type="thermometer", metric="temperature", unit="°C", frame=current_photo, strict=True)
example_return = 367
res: 40
